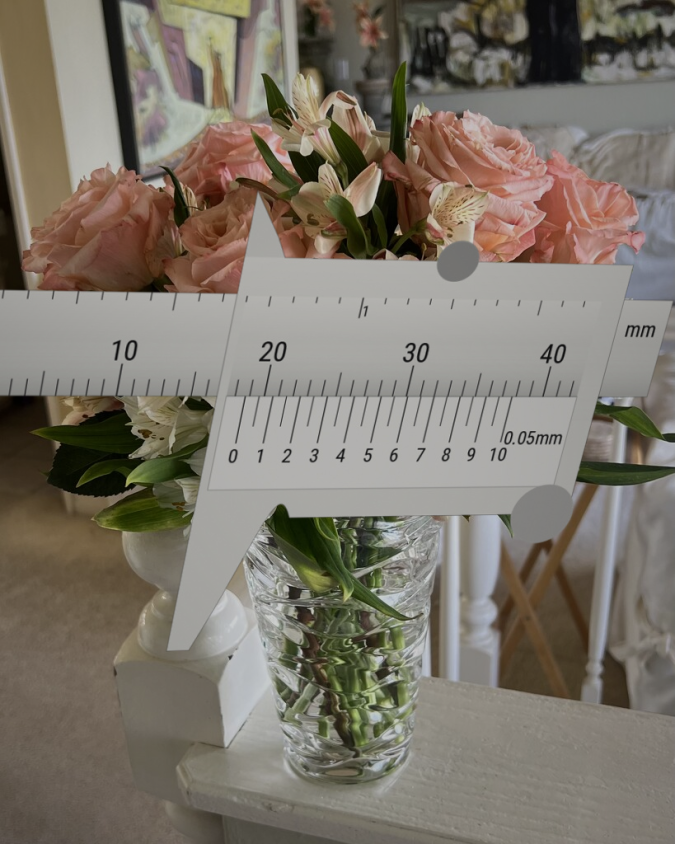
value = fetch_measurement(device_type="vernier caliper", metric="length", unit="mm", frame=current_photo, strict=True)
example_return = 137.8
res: 18.7
